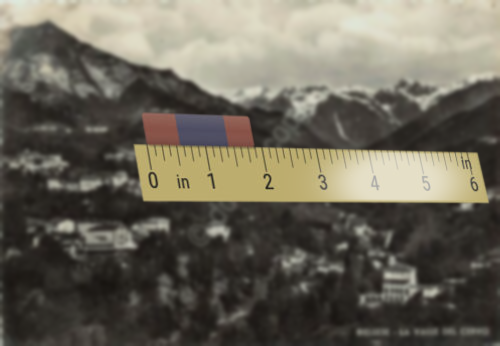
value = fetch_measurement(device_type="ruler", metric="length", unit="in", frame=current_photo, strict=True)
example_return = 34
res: 1.875
